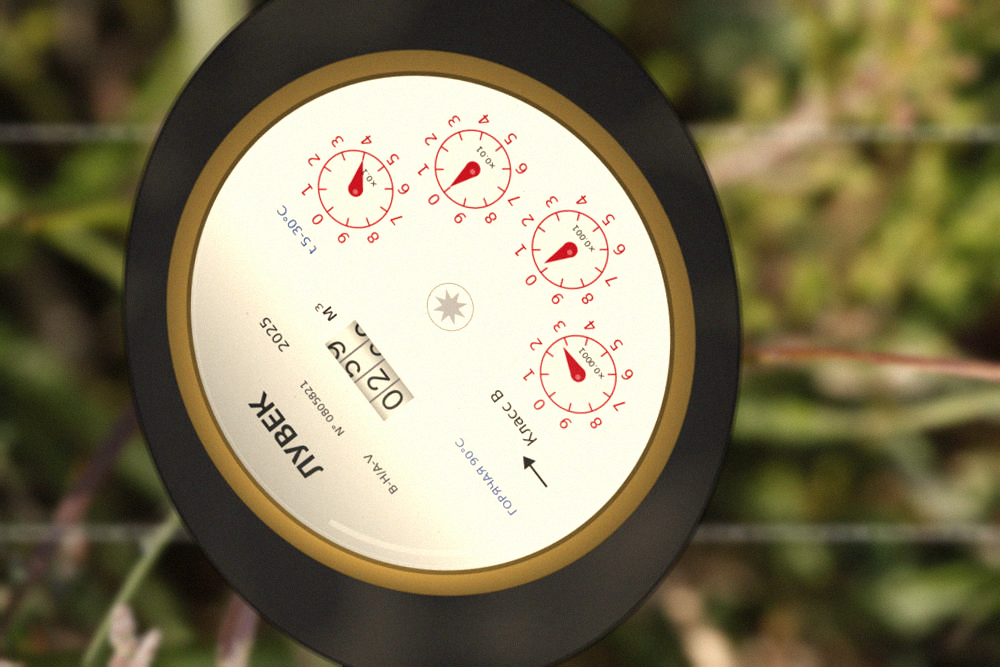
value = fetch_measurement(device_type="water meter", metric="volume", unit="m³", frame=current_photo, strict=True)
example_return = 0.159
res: 259.4002
